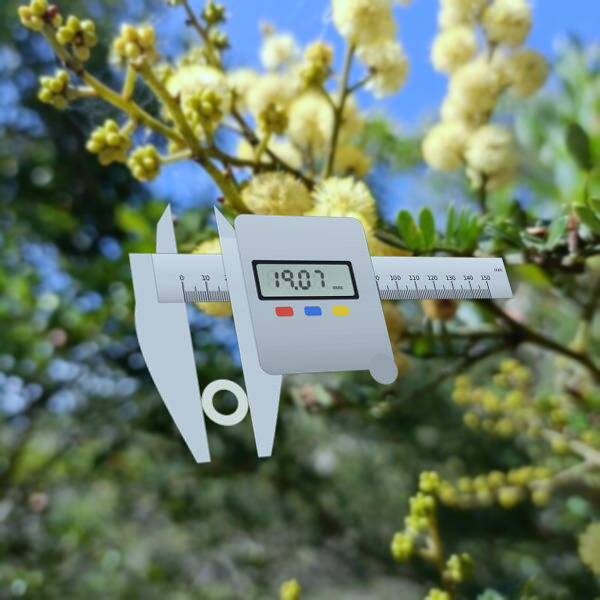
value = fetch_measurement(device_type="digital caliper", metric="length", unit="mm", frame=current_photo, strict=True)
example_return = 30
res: 19.07
